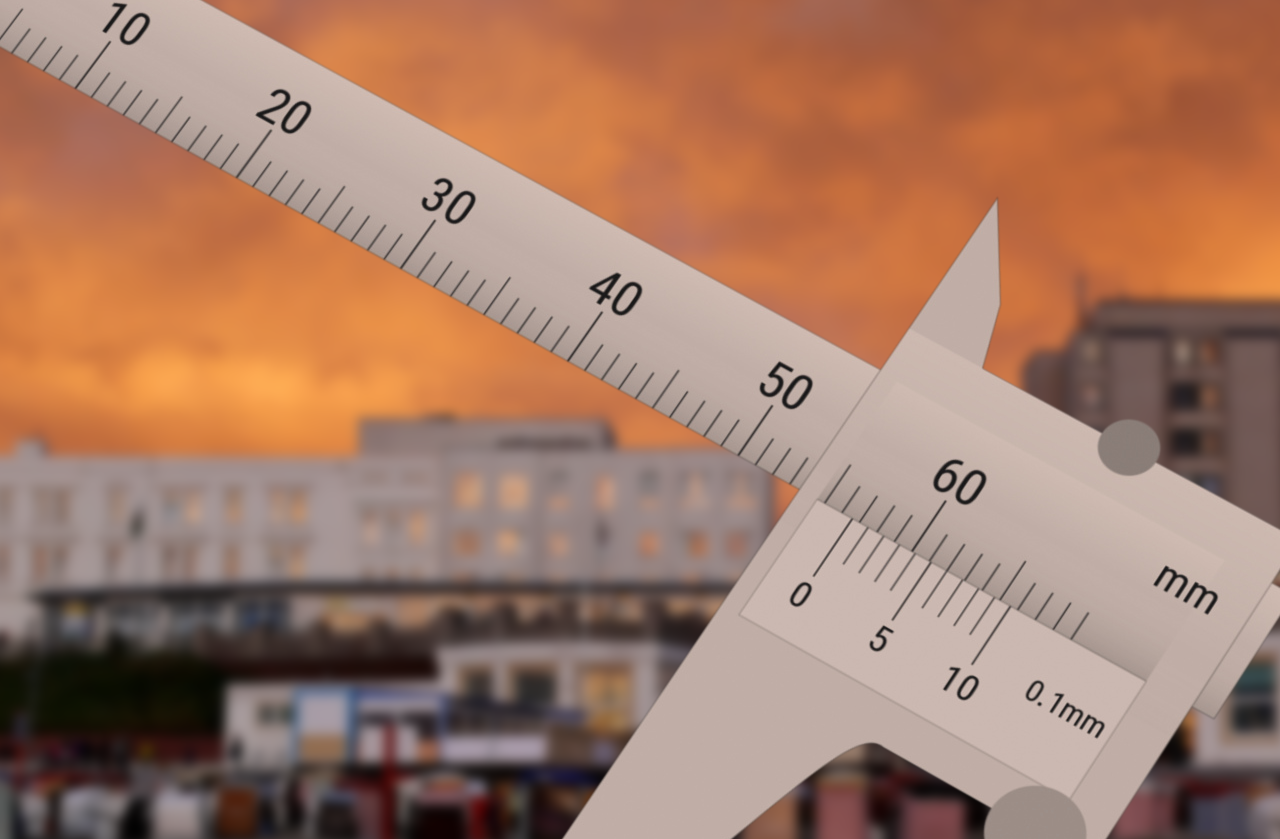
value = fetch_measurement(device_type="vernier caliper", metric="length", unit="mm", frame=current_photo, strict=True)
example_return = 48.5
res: 56.6
